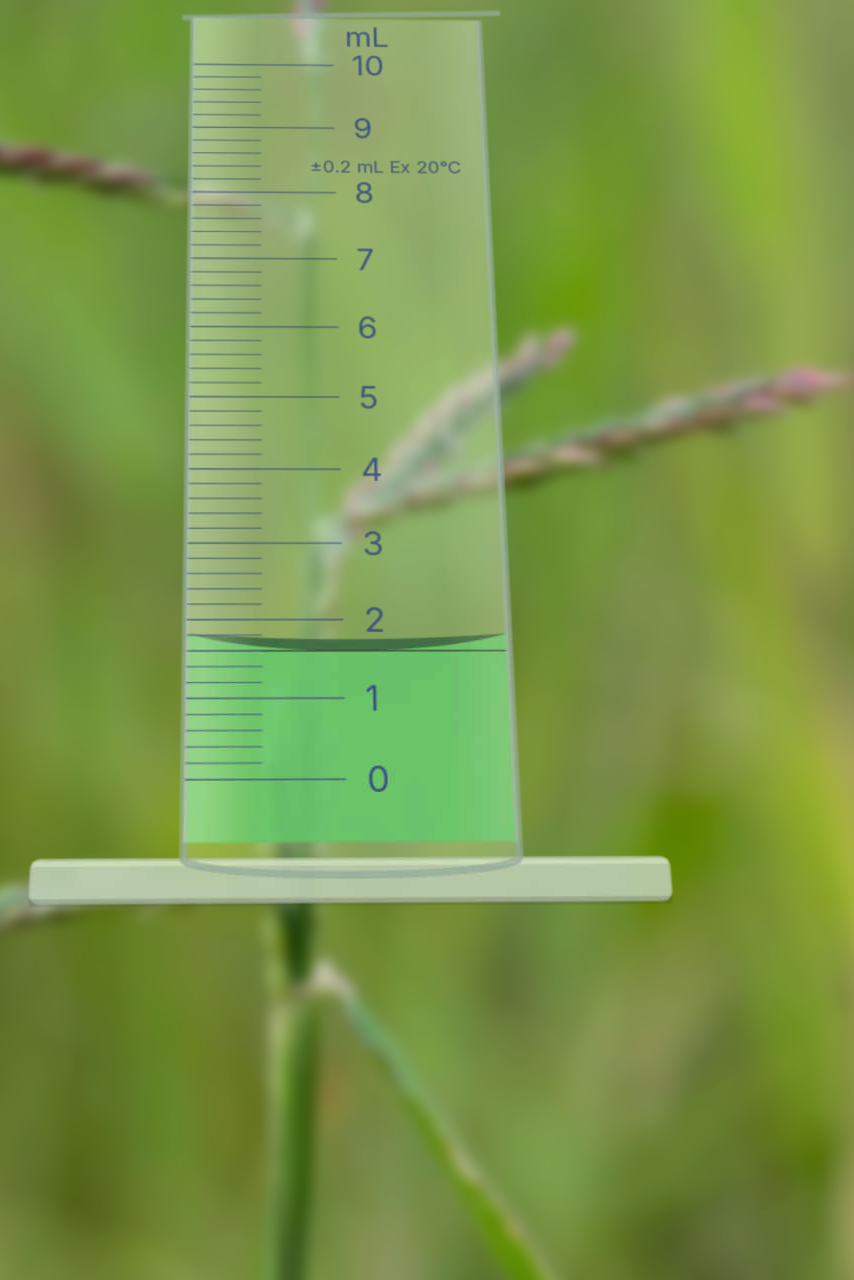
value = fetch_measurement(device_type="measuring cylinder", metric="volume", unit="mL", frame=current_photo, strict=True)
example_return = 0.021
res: 1.6
